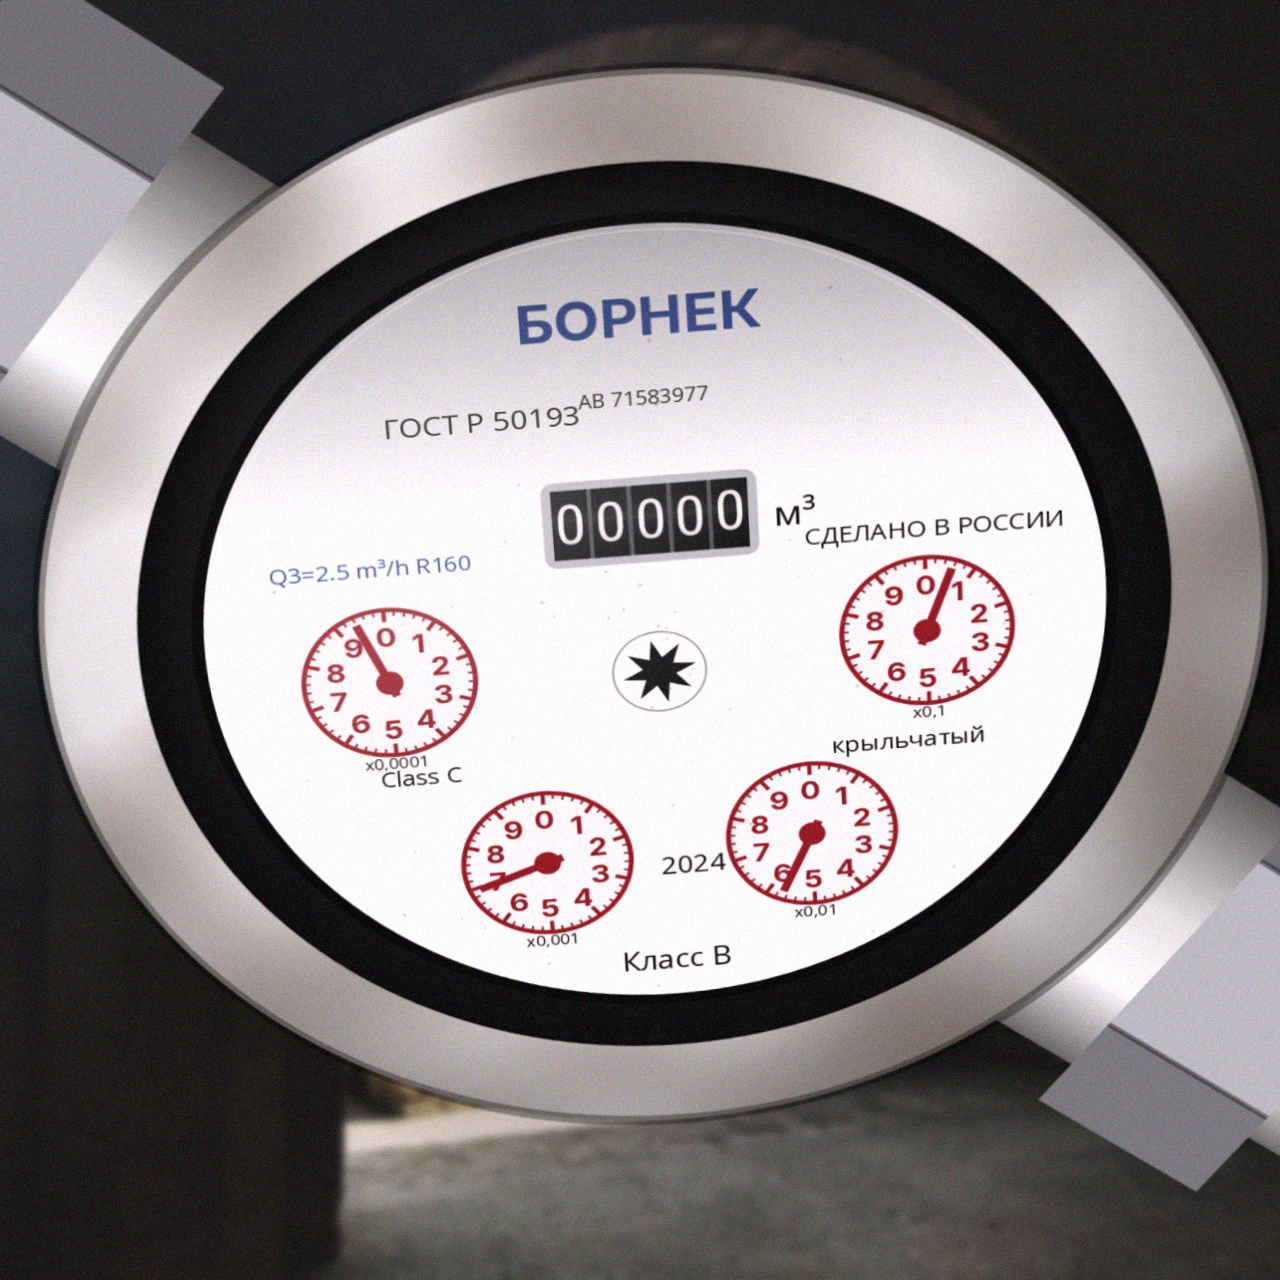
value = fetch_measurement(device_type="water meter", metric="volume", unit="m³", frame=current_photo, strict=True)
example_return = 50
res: 0.0569
